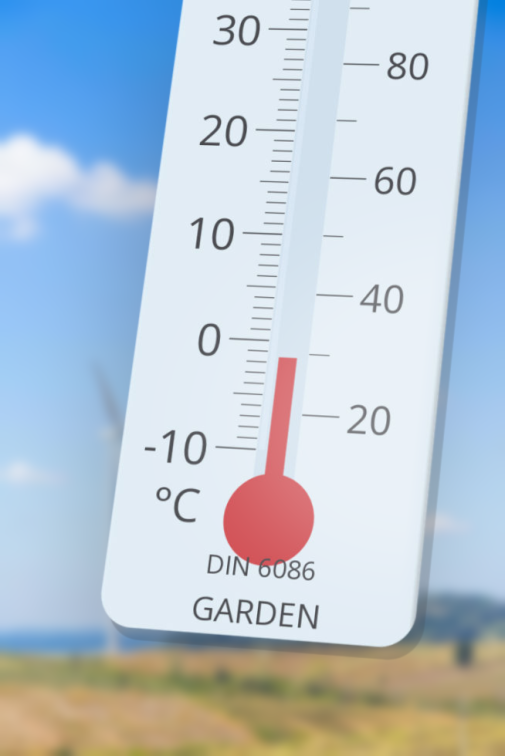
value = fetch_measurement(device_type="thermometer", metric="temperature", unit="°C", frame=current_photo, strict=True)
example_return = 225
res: -1.5
